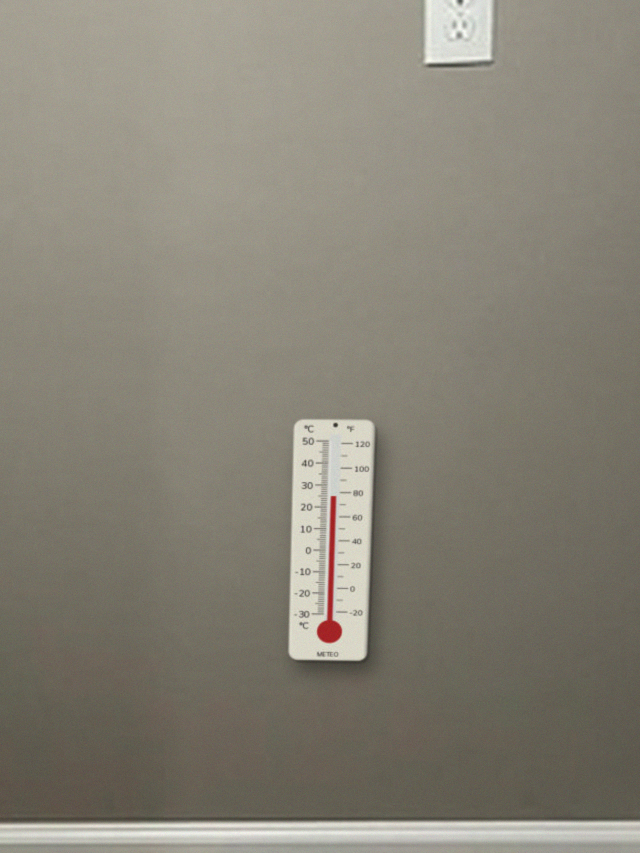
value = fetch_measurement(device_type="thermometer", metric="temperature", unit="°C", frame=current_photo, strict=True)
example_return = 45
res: 25
